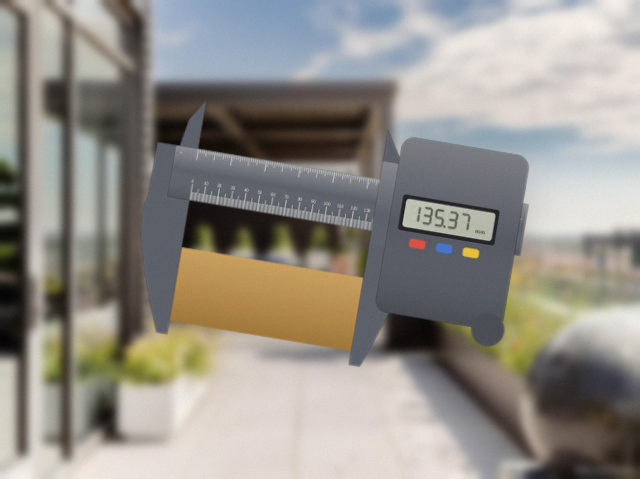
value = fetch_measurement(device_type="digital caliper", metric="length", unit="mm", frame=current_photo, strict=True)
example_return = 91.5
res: 135.37
